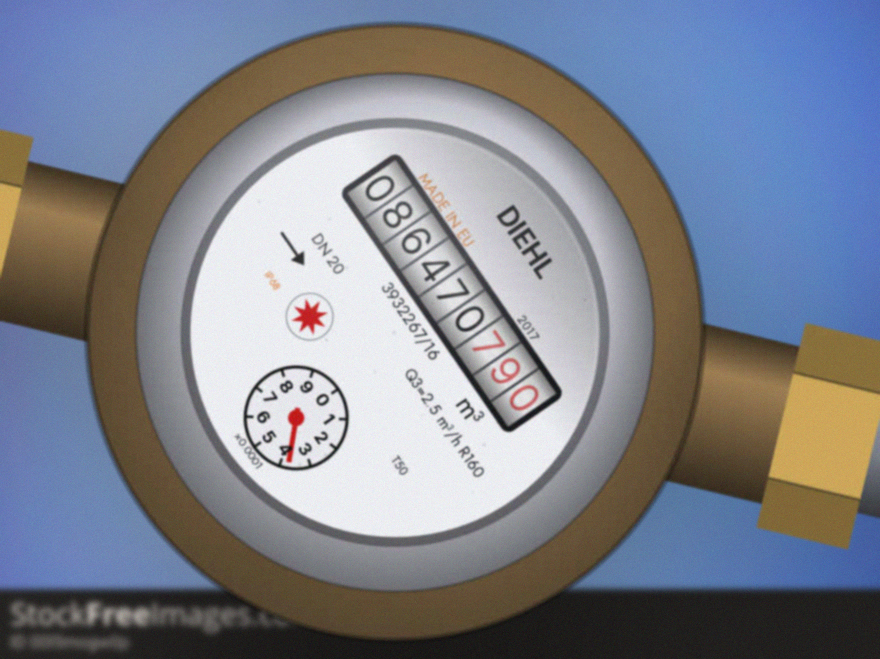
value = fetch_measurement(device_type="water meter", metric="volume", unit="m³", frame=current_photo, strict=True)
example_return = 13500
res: 86470.7903
